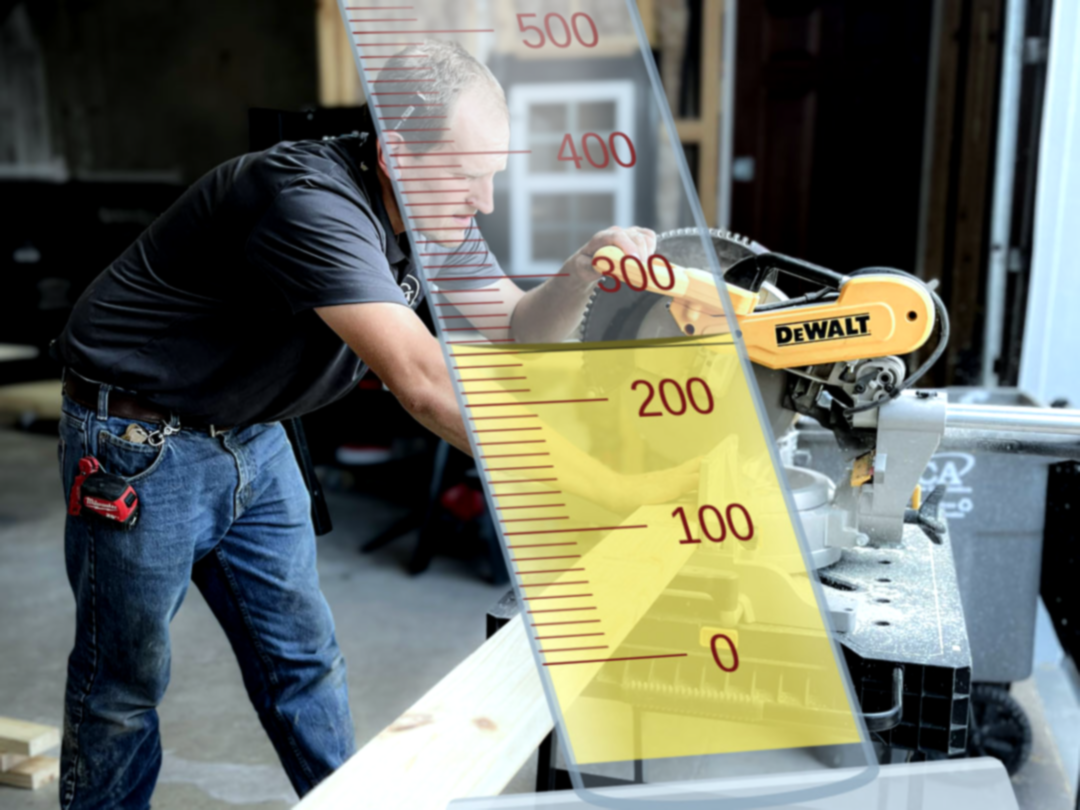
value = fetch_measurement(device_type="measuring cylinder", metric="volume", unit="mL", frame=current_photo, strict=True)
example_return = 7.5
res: 240
